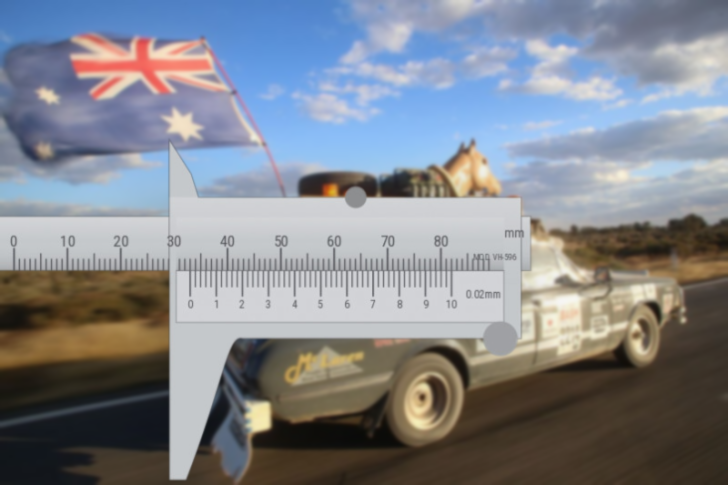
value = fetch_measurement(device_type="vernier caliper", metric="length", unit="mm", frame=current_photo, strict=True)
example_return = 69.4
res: 33.0
